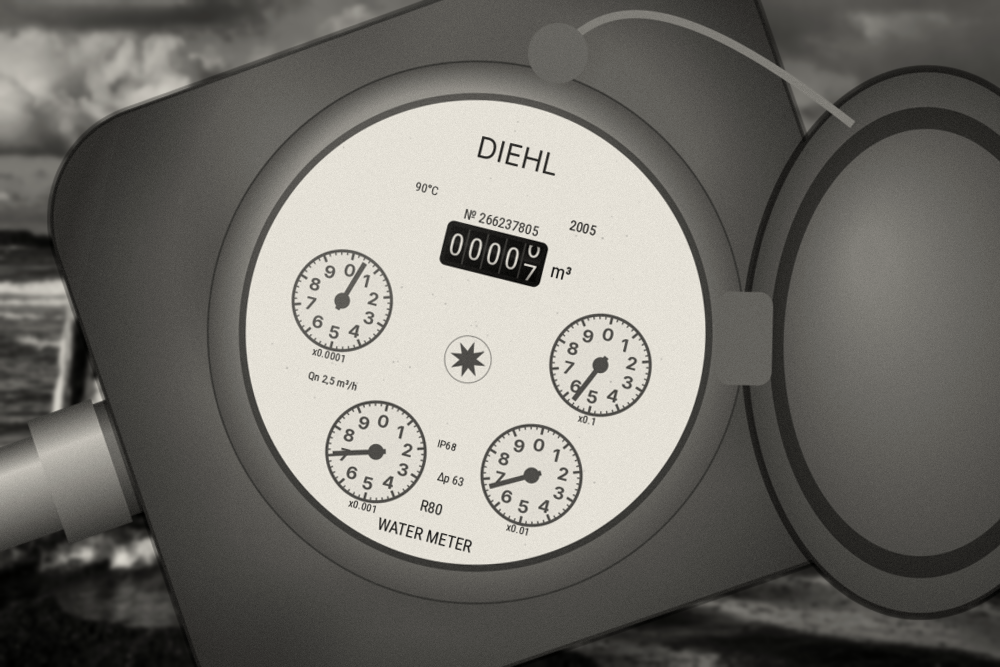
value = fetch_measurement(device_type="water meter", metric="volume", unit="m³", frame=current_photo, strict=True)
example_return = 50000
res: 6.5670
